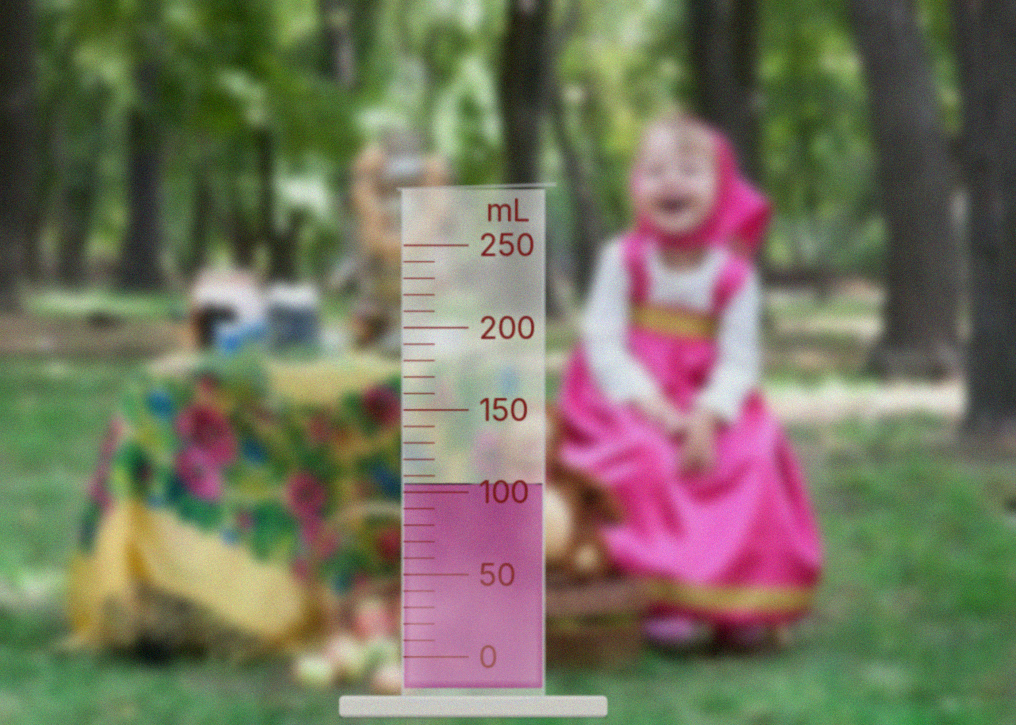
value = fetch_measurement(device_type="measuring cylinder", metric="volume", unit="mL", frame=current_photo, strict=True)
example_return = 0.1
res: 105
